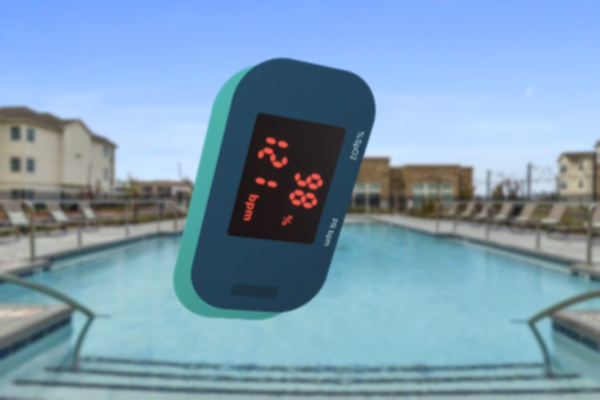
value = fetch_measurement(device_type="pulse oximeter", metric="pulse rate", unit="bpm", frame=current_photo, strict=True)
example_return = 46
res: 121
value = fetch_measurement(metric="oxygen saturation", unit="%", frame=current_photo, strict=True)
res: 98
